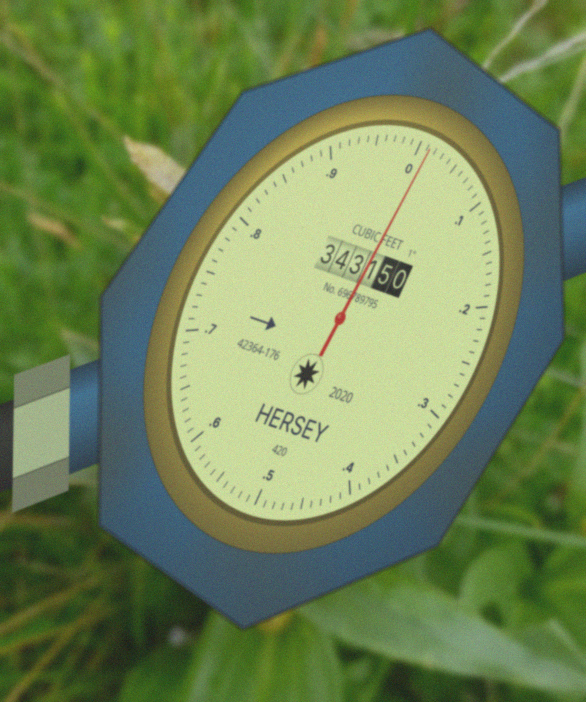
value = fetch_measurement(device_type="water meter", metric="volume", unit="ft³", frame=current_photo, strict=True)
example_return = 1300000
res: 343150.01
